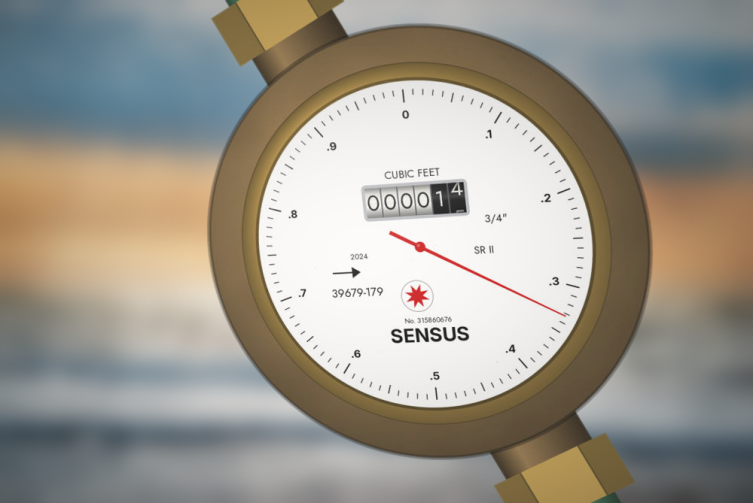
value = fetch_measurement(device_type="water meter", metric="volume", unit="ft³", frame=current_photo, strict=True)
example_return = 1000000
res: 14.33
